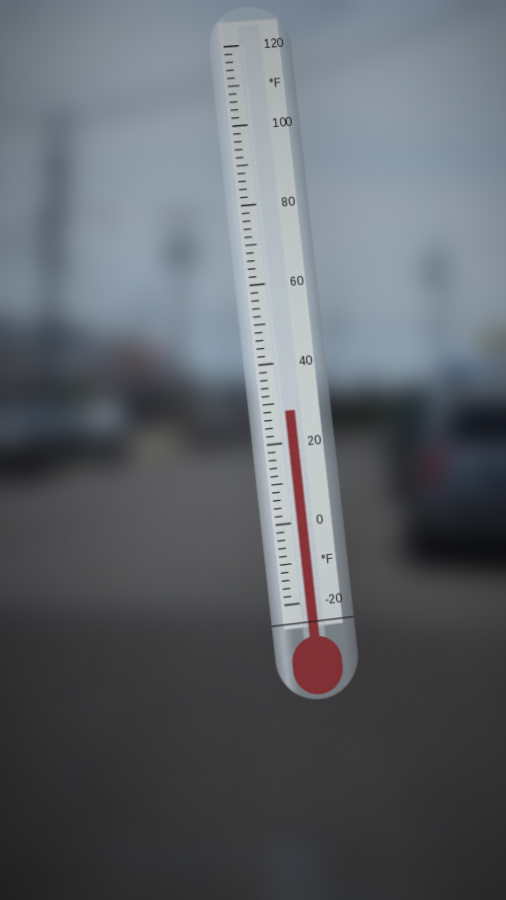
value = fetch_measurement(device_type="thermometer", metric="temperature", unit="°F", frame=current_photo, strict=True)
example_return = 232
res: 28
